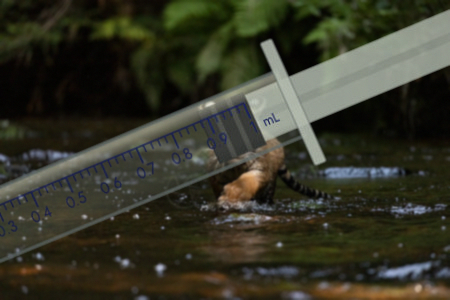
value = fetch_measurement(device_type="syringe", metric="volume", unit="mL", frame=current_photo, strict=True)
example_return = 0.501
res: 0.88
